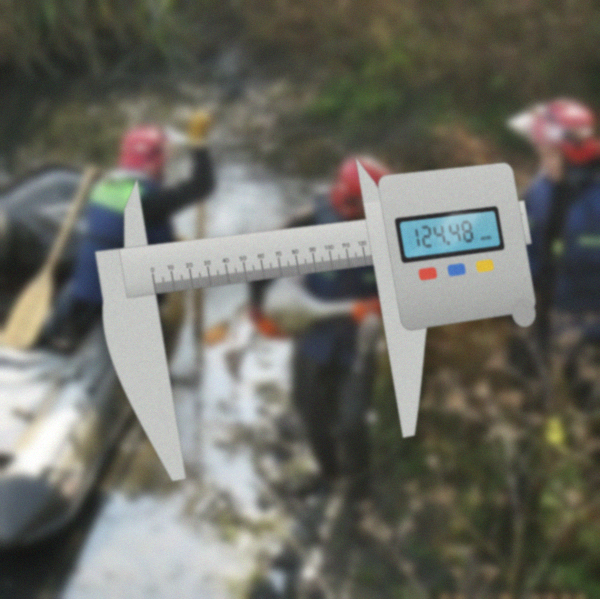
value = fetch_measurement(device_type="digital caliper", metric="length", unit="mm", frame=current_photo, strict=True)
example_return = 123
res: 124.48
